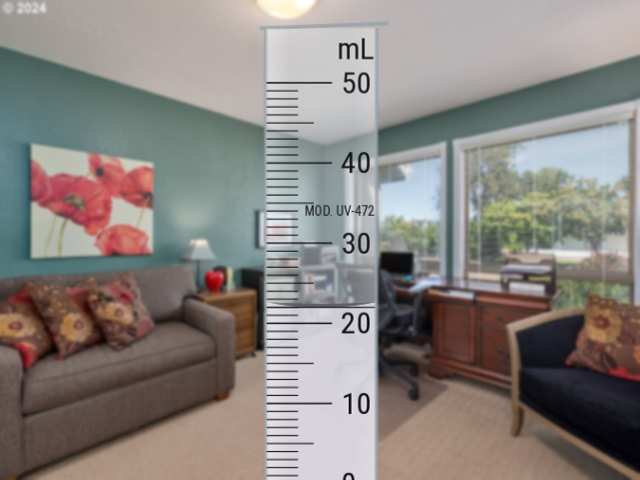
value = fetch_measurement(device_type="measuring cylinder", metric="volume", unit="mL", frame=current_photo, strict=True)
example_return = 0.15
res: 22
